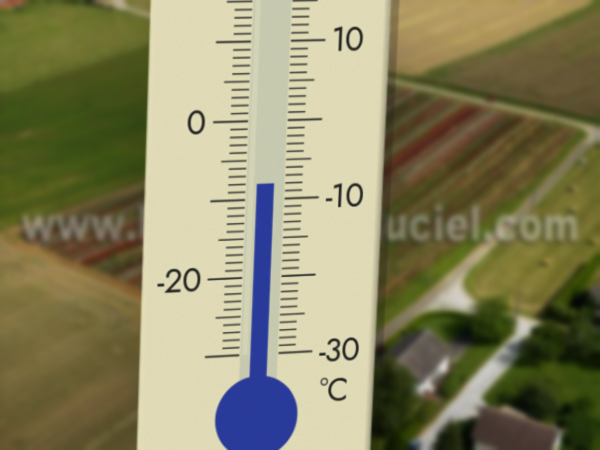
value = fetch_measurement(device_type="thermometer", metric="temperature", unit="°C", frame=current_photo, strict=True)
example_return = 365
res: -8
